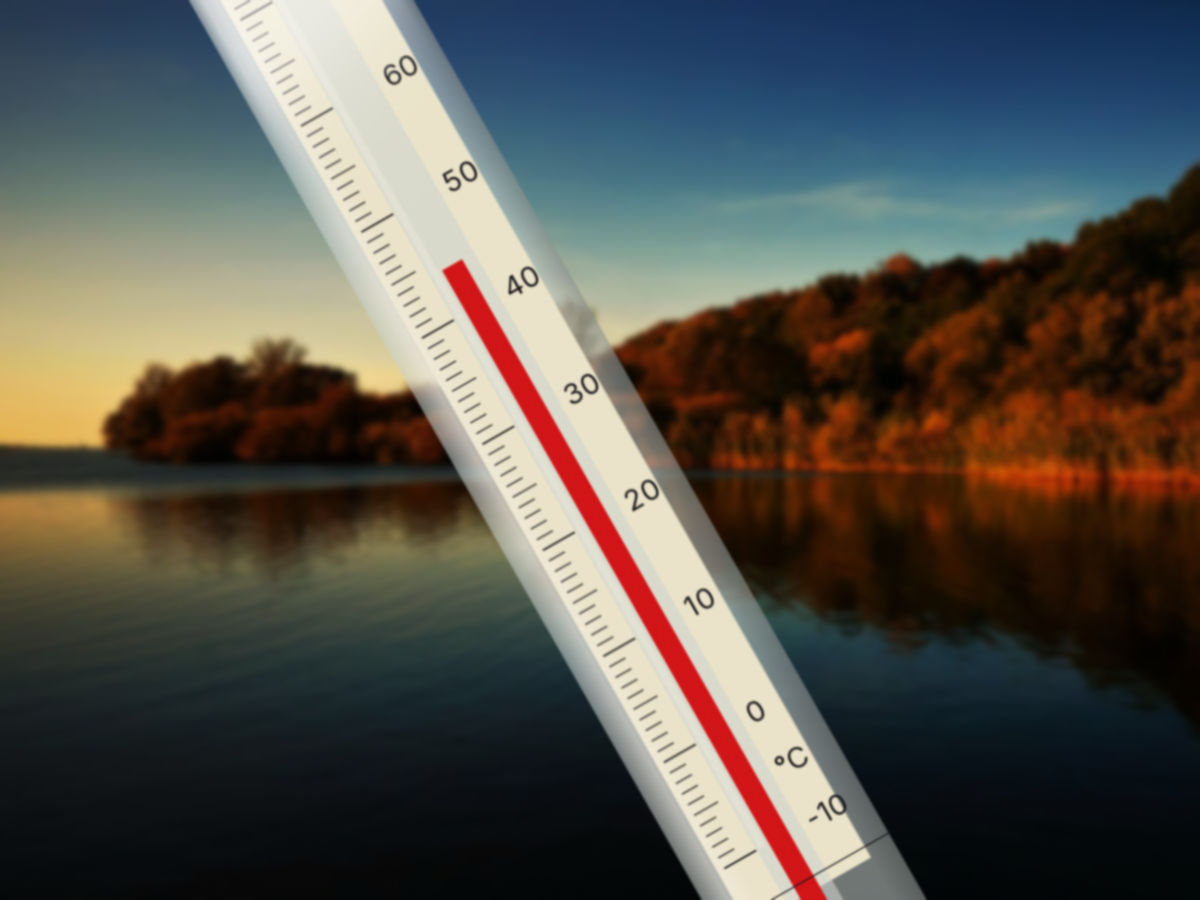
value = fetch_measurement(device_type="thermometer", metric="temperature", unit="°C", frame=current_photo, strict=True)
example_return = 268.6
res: 44
